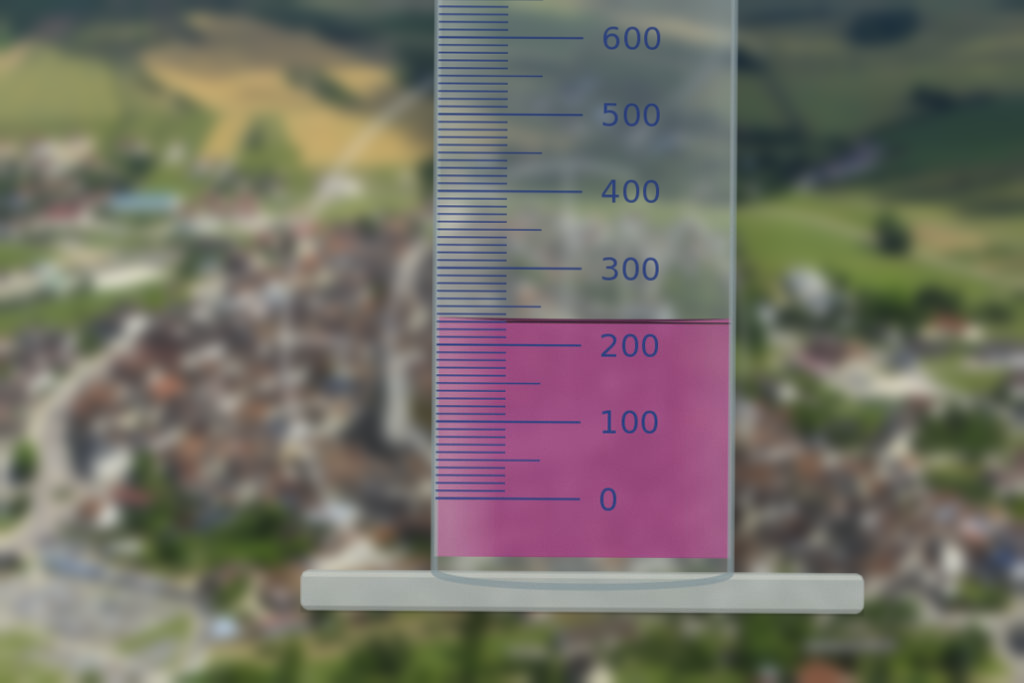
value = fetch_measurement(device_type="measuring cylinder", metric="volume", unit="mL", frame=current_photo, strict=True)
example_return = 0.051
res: 230
